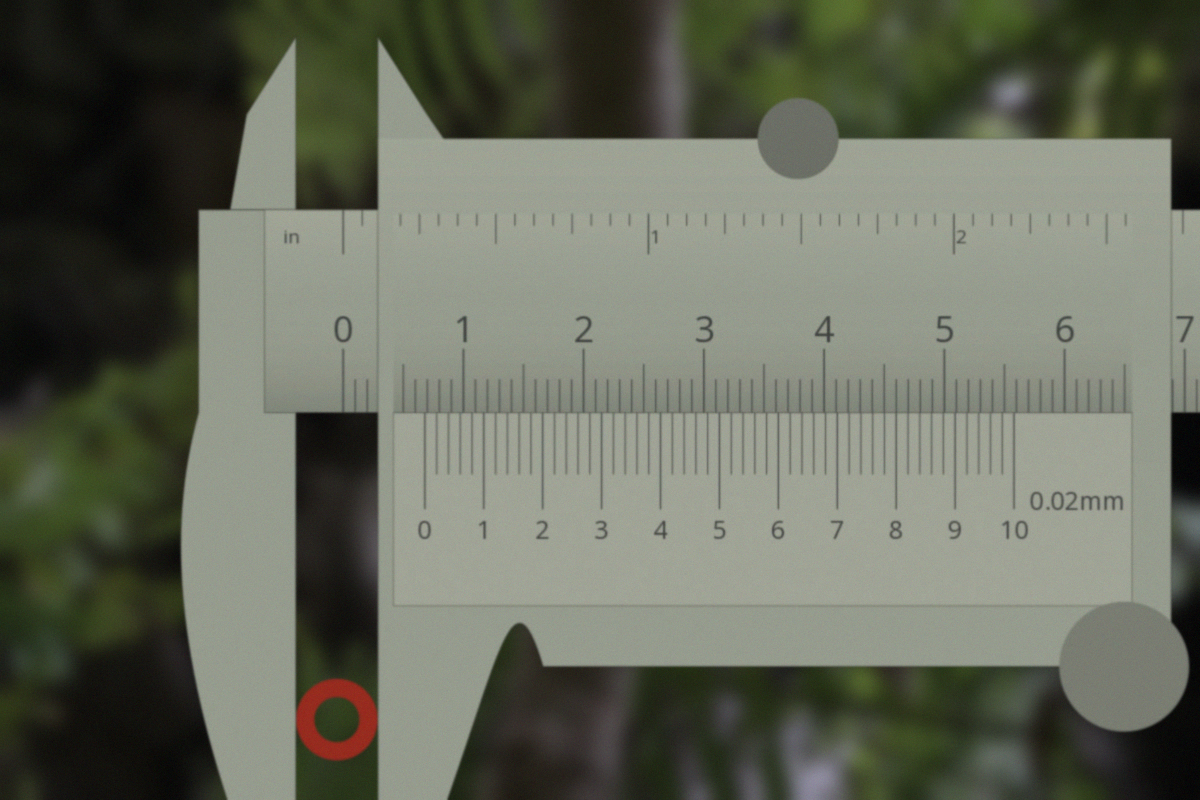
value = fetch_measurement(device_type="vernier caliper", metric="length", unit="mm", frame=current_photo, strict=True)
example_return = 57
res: 6.8
